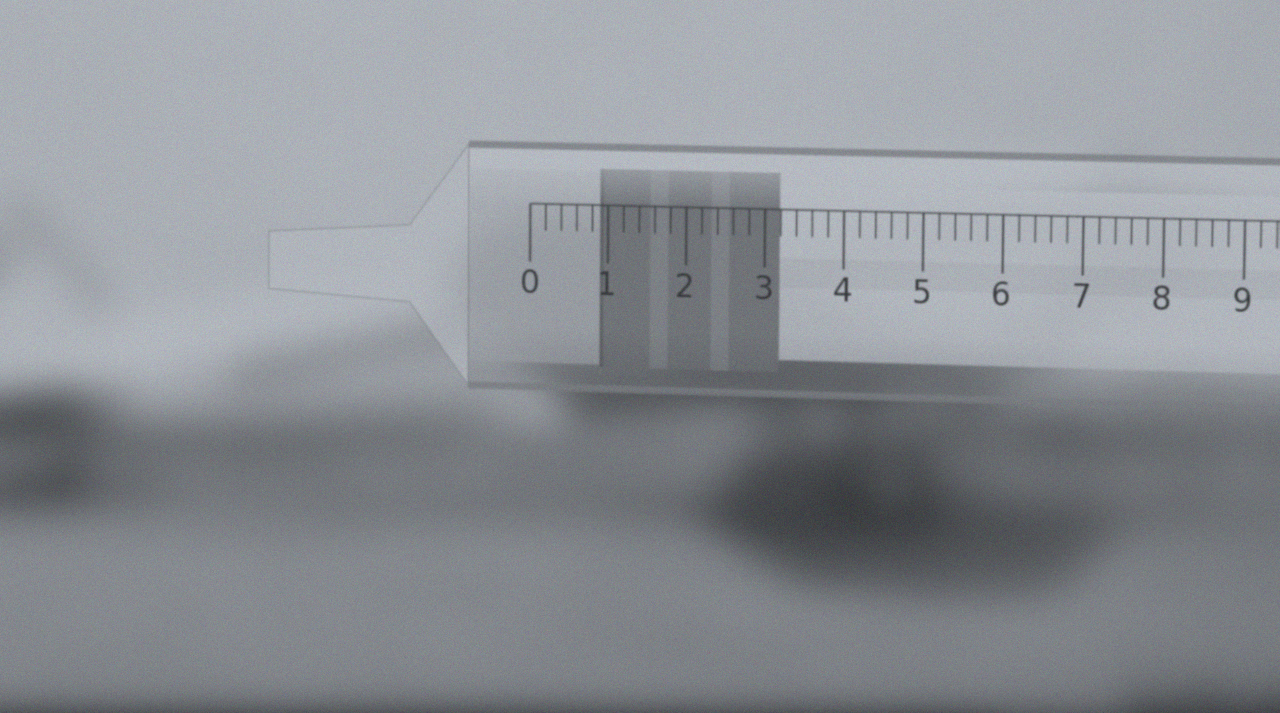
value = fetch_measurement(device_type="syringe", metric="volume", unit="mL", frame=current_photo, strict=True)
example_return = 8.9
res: 0.9
